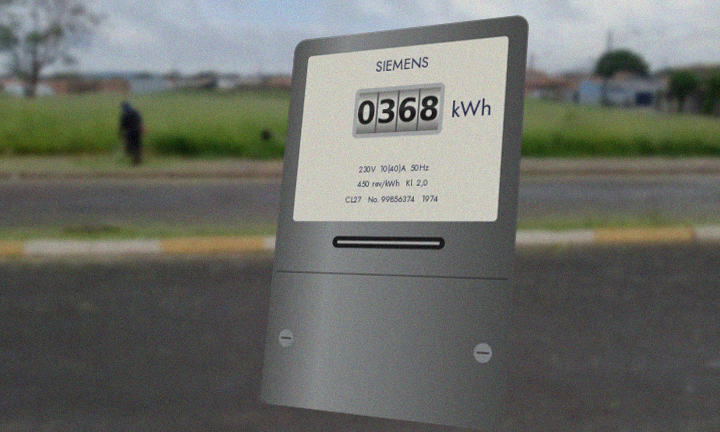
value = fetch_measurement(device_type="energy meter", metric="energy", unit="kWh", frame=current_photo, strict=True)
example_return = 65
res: 368
